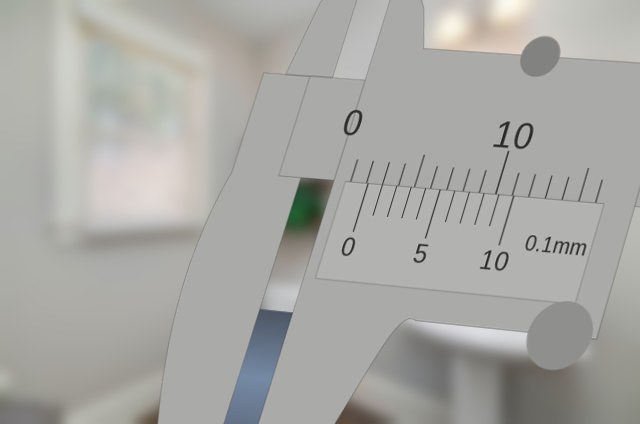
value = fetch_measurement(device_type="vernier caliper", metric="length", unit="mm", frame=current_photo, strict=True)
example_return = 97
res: 2.1
